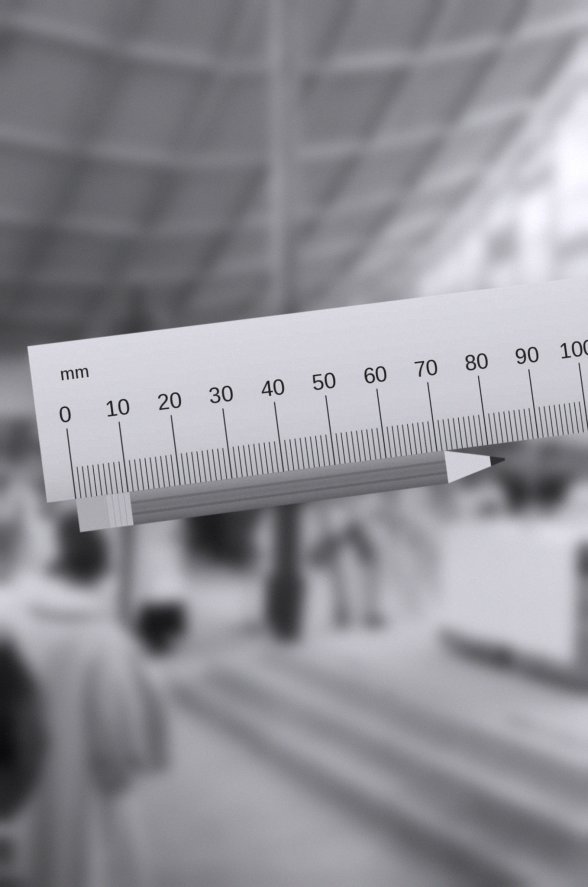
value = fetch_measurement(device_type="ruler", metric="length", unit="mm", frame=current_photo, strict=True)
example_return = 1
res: 83
